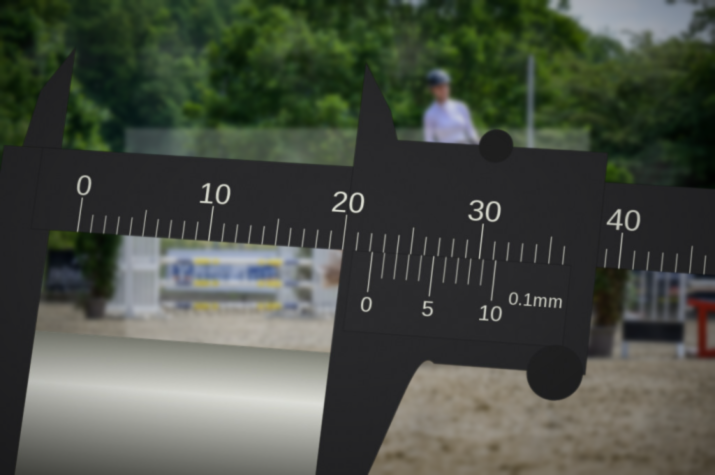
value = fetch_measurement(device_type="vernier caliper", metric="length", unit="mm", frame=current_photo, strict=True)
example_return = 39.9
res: 22.2
